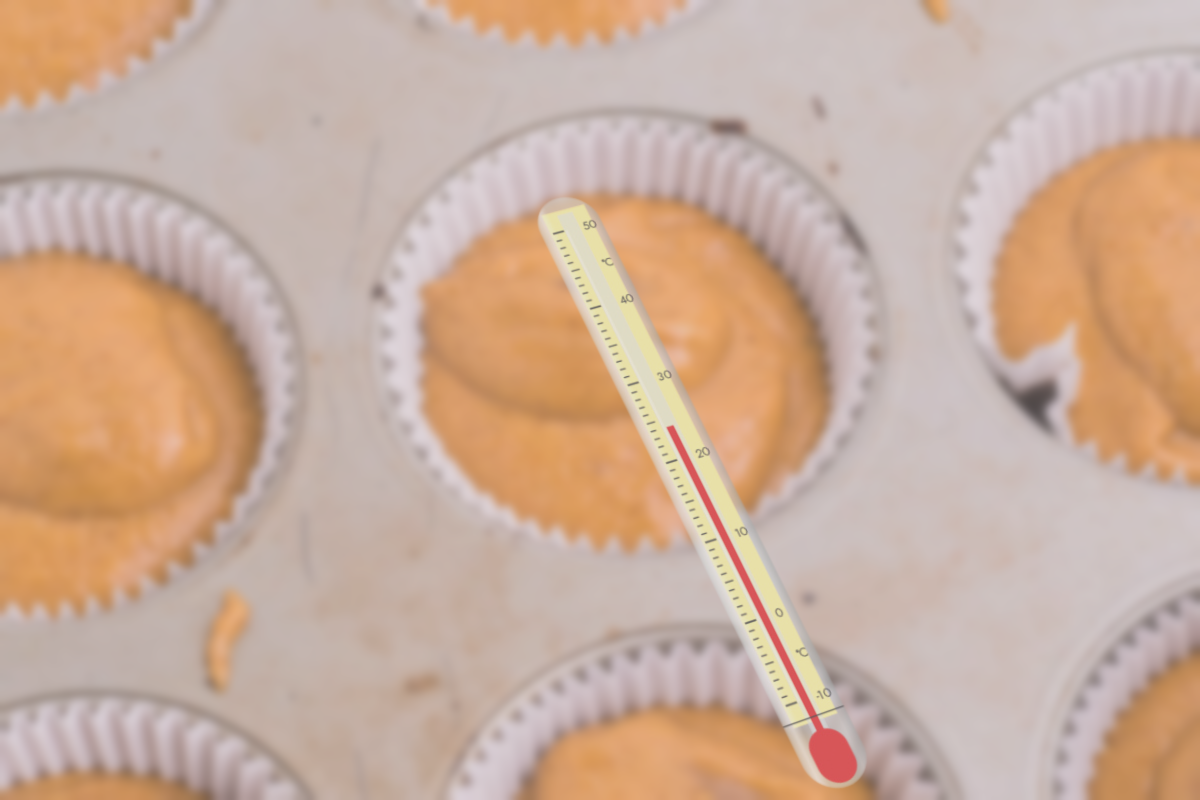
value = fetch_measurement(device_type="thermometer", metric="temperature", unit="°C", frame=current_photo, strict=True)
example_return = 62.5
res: 24
